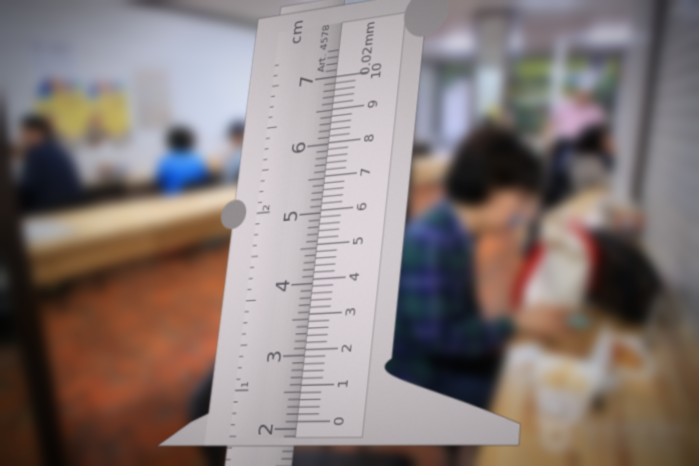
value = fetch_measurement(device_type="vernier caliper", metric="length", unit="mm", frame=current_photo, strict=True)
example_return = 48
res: 21.0
